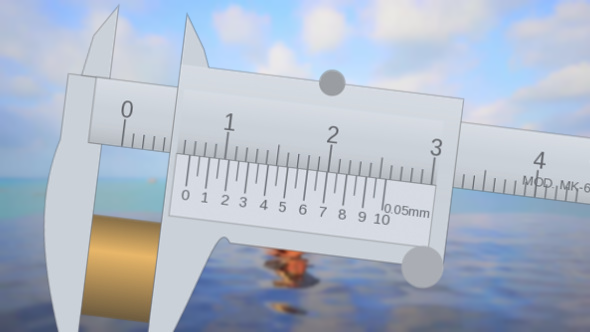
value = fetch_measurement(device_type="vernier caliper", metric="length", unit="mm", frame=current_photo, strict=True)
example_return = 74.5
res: 6.6
